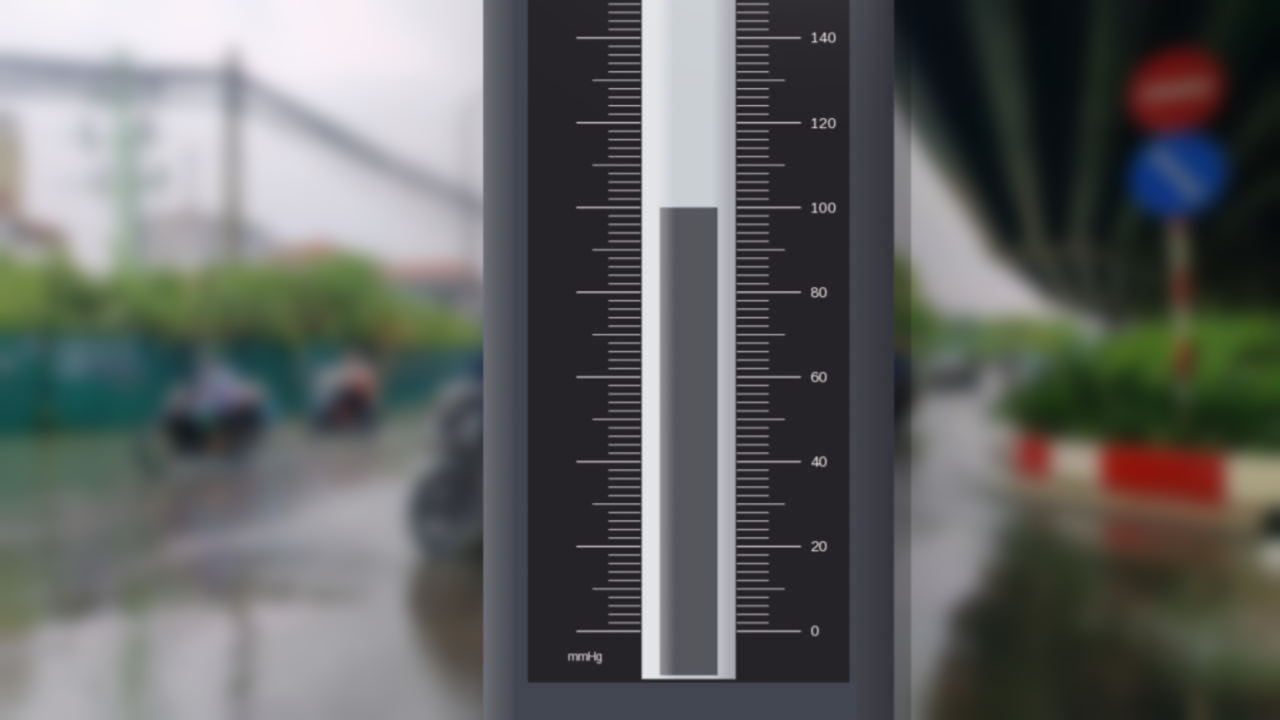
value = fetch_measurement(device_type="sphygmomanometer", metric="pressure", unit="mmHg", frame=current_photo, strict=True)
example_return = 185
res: 100
